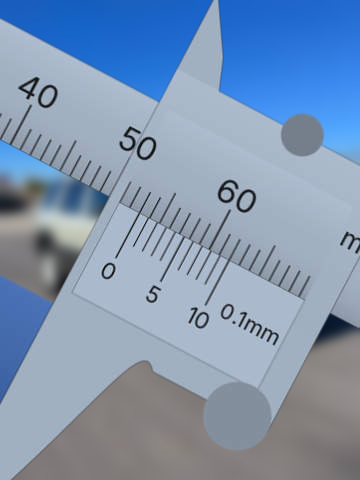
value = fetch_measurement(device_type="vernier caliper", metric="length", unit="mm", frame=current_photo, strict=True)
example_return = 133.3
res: 53.0
